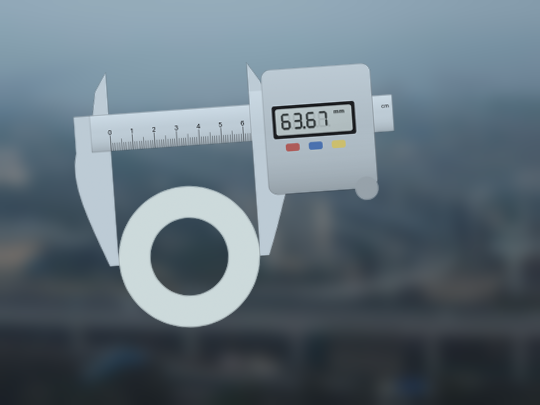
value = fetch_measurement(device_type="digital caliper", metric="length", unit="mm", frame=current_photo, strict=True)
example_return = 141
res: 63.67
